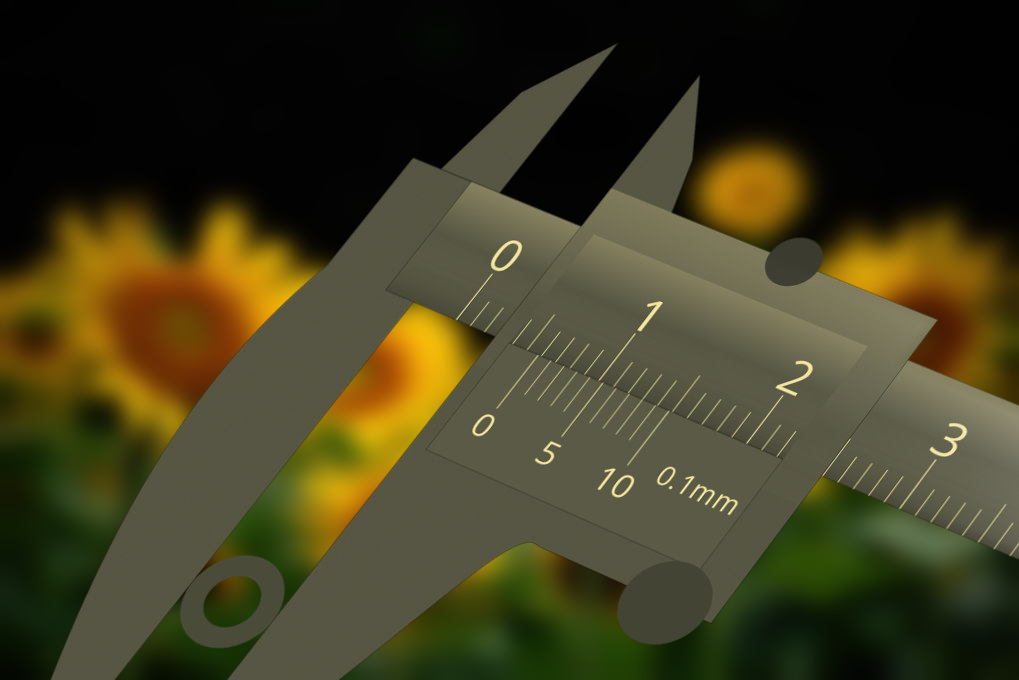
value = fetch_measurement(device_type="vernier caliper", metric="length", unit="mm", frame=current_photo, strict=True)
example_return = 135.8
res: 5.8
